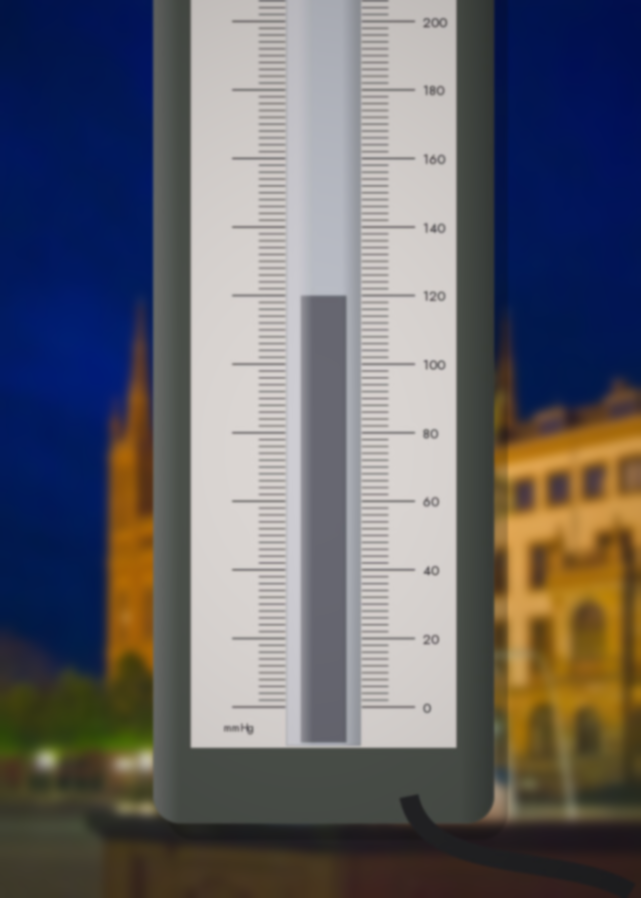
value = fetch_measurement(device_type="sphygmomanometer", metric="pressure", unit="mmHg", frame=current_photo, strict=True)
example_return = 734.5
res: 120
